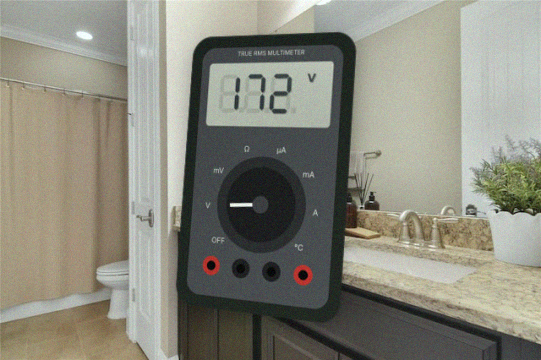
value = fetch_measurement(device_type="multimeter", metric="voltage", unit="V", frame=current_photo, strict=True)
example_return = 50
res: 172
